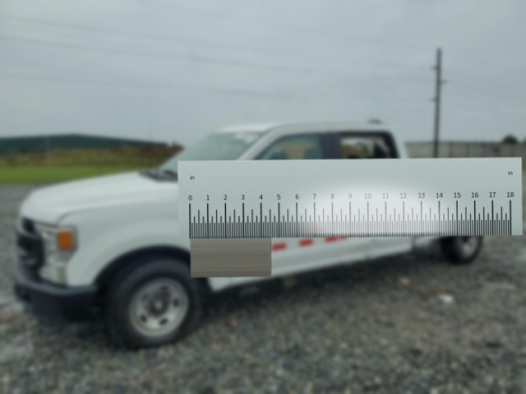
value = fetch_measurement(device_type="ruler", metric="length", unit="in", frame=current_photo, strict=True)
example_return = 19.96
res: 4.5
